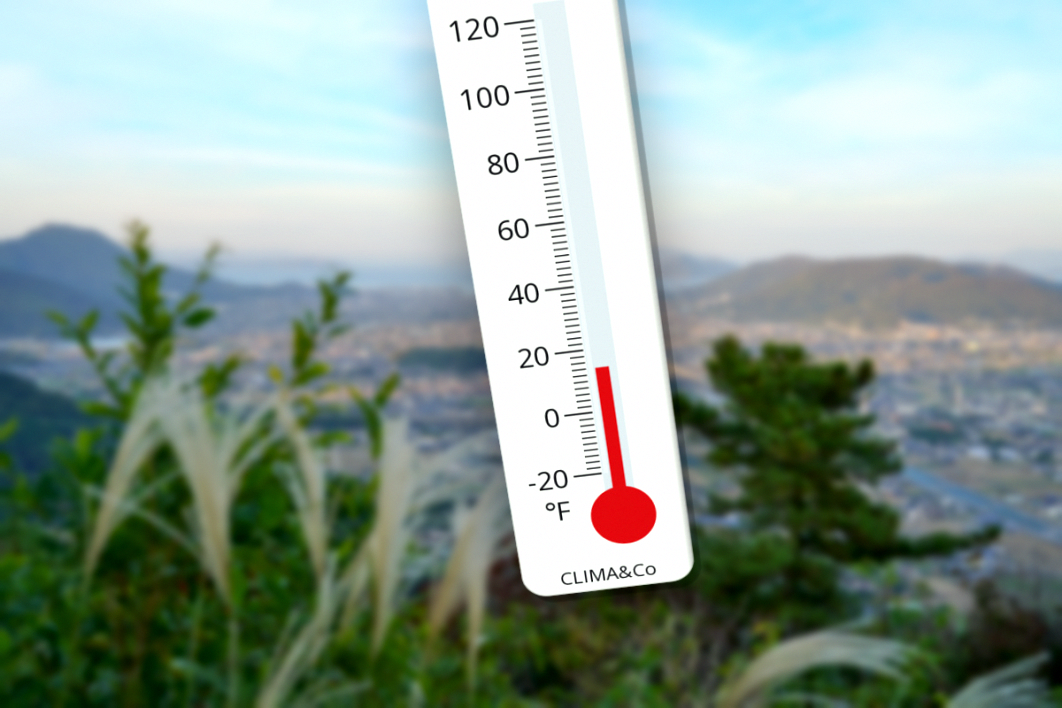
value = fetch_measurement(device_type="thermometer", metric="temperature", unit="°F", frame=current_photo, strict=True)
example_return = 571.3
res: 14
